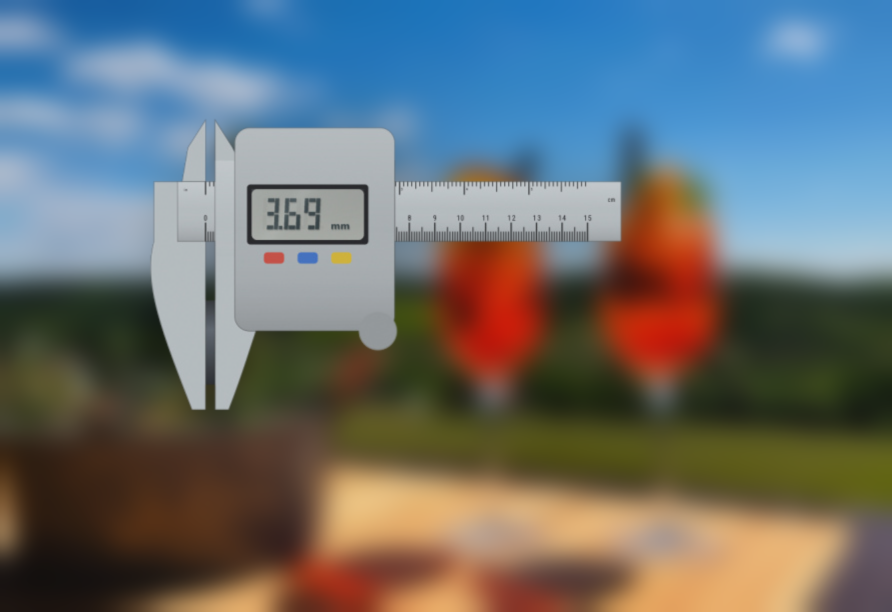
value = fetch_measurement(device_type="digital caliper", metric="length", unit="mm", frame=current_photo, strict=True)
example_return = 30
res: 3.69
